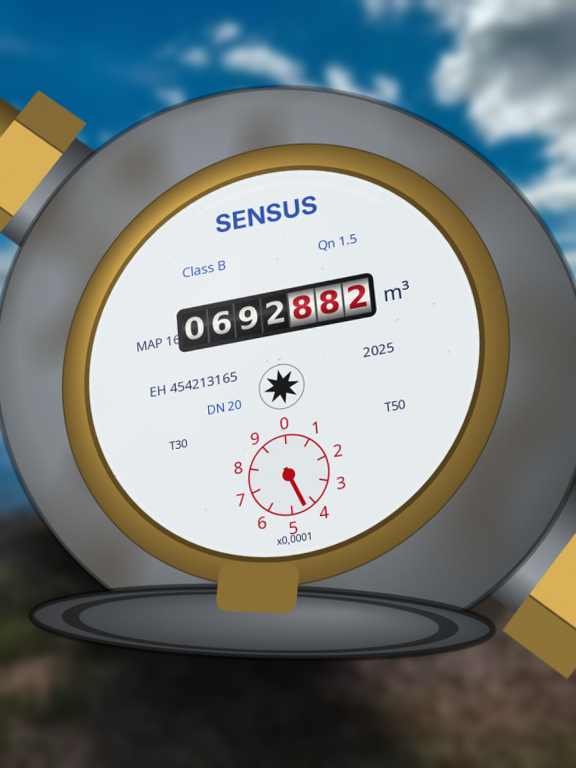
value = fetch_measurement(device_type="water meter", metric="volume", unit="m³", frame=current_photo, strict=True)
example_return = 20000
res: 692.8824
